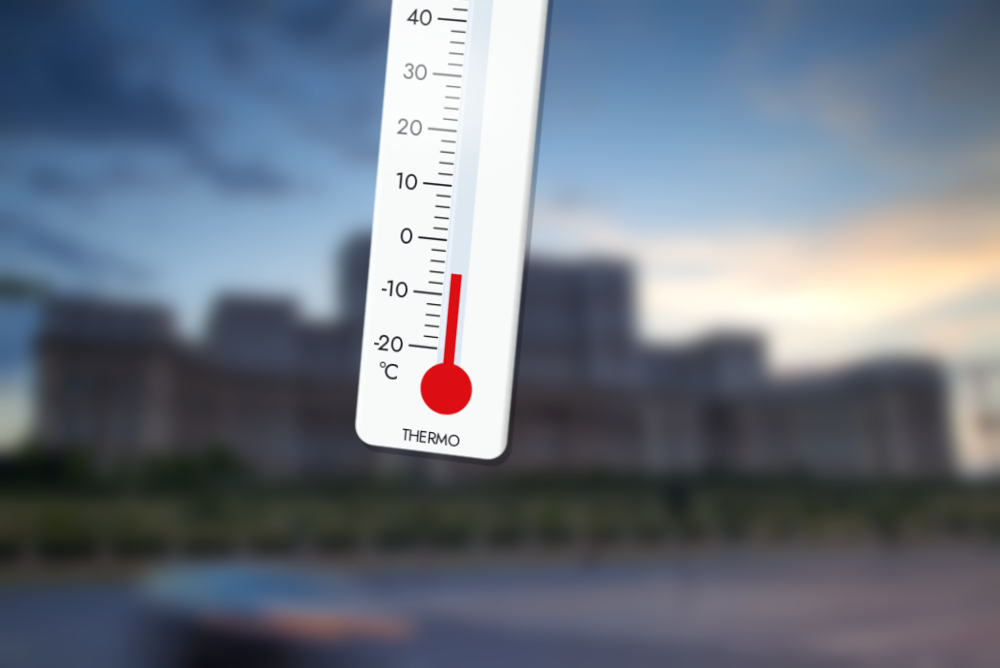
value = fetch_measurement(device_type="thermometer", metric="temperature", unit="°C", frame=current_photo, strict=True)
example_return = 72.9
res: -6
